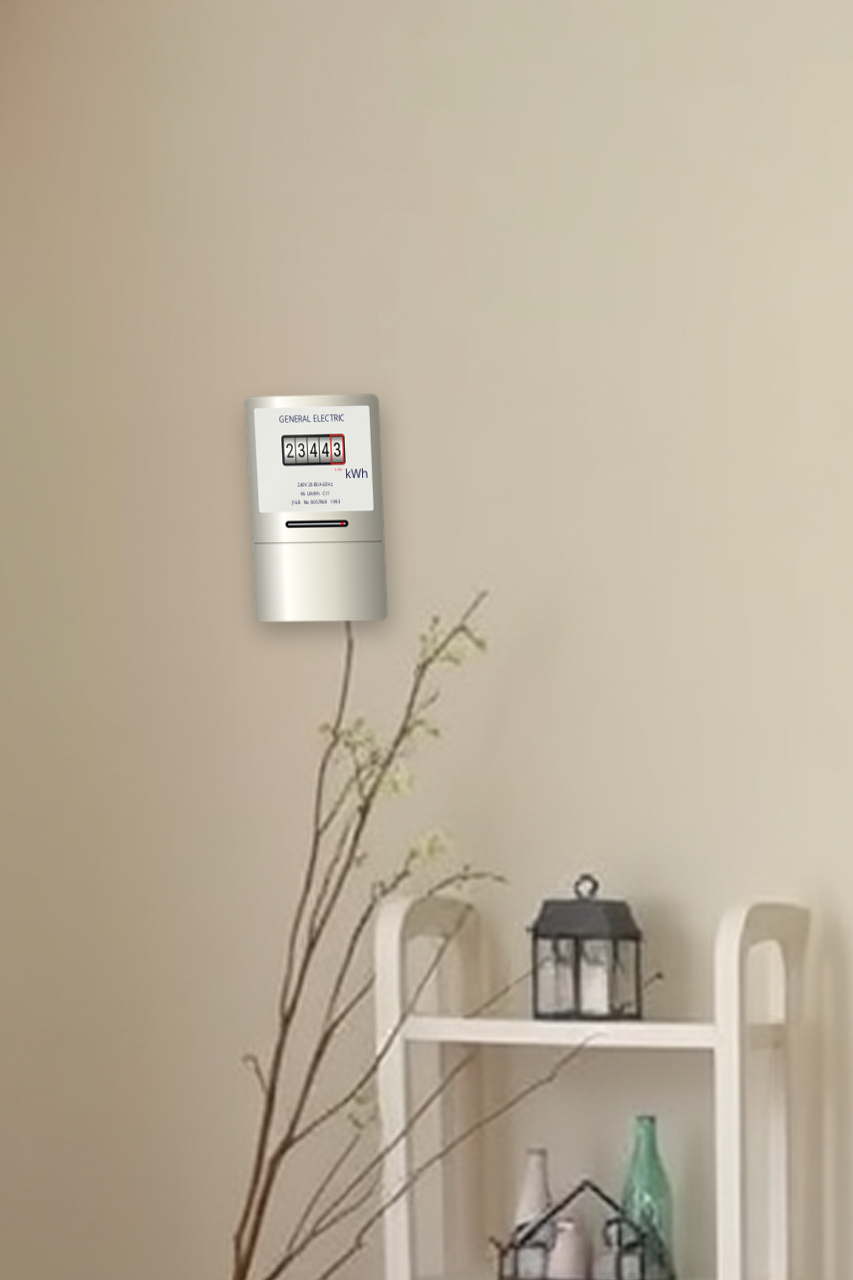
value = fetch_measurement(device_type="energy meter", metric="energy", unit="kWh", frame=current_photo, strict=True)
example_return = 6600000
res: 2344.3
